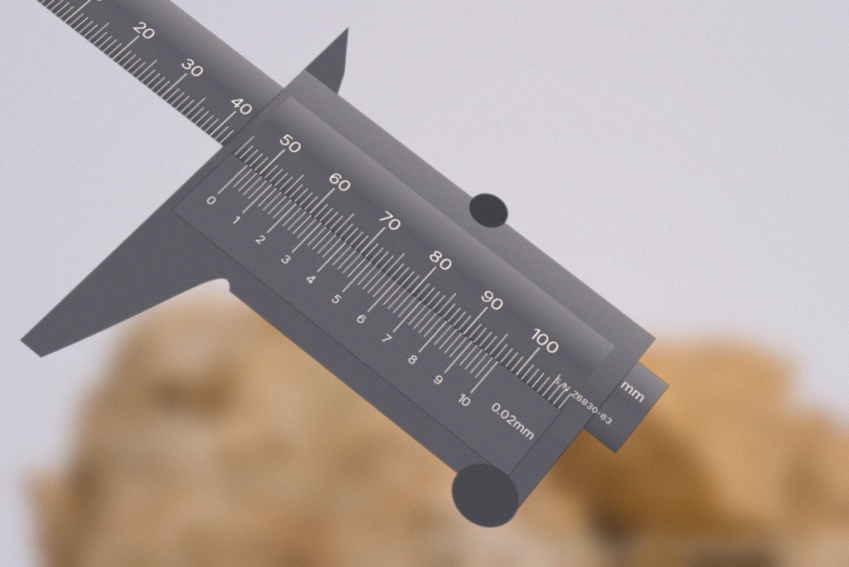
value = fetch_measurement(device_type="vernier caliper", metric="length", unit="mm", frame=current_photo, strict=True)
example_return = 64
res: 47.6
